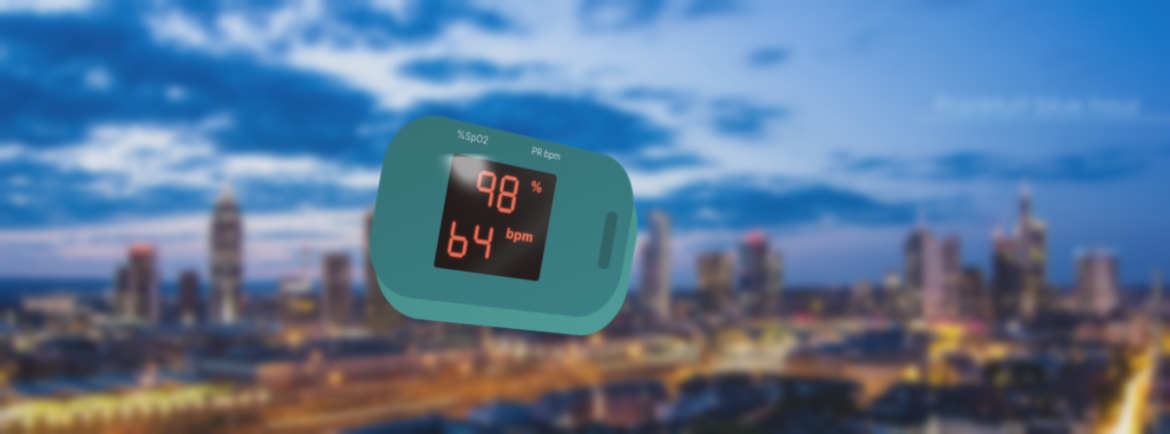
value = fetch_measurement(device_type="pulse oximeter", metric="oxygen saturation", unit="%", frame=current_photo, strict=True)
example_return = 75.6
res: 98
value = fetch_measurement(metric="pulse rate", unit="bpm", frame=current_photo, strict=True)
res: 64
